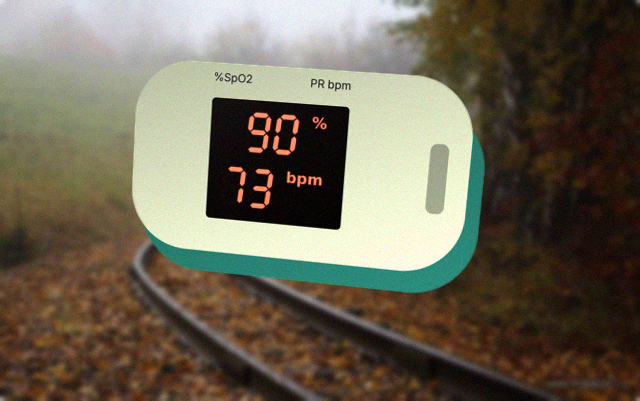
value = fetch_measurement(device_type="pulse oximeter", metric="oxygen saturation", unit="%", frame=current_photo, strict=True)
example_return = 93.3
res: 90
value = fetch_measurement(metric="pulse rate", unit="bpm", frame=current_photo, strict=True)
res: 73
